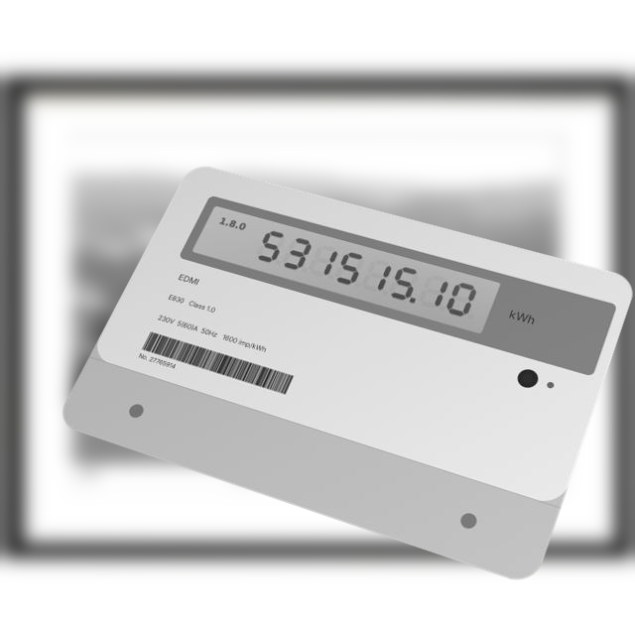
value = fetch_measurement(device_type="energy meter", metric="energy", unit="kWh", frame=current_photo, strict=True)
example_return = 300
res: 531515.10
